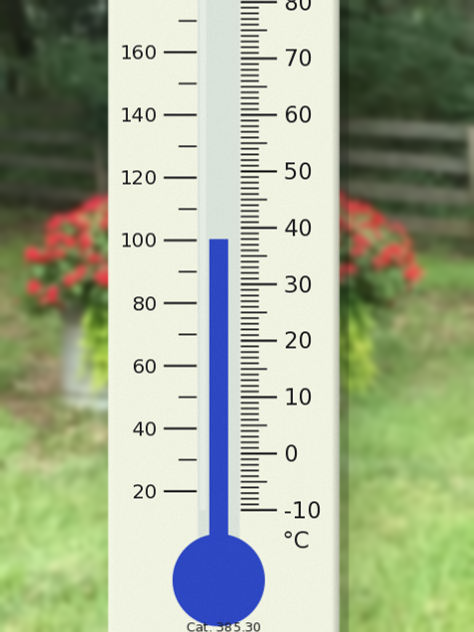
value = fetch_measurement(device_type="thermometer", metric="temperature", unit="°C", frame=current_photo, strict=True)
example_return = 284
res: 38
